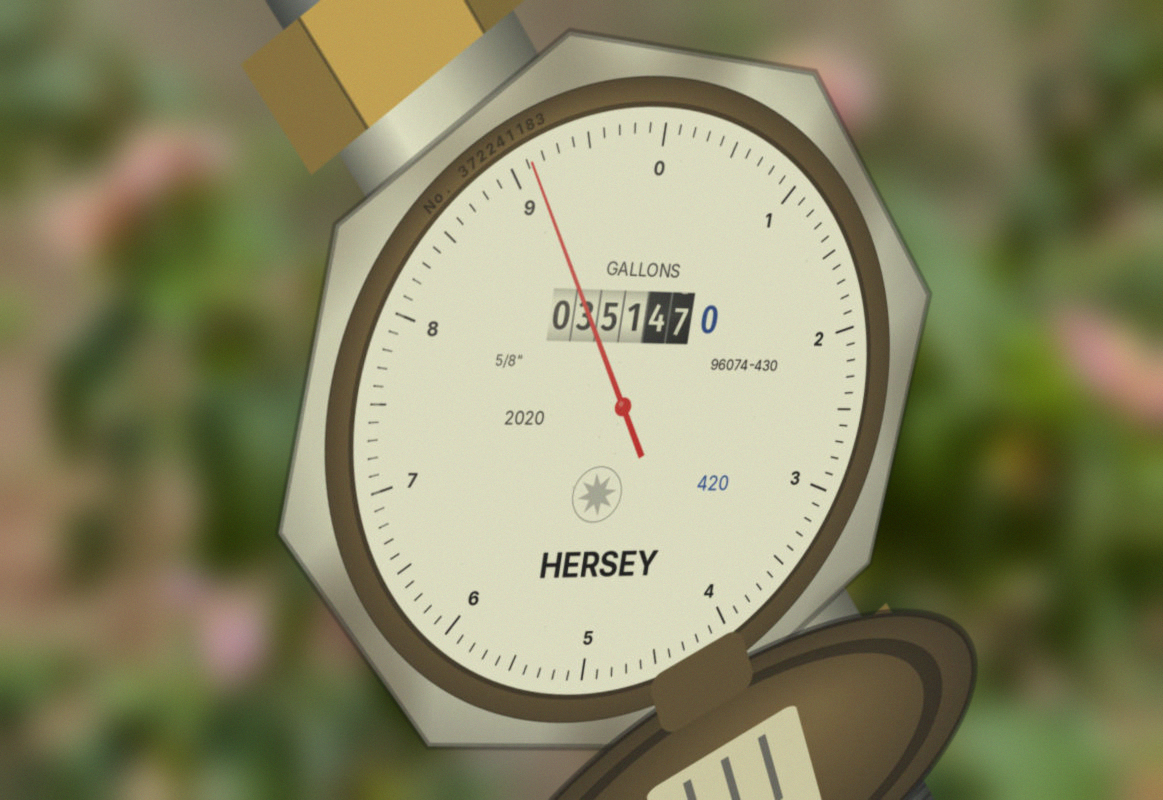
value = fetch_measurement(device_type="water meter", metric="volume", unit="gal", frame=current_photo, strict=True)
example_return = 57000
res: 351469.1
